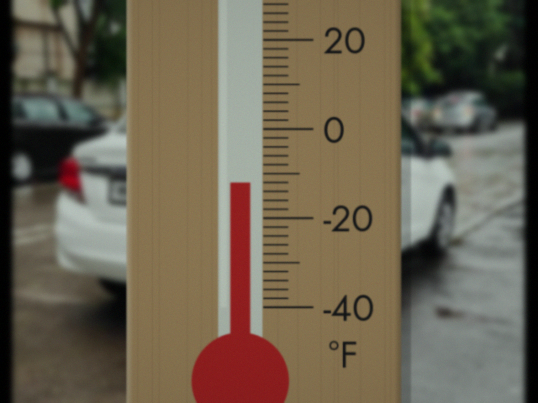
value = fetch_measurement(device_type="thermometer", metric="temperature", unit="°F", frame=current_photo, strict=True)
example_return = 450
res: -12
